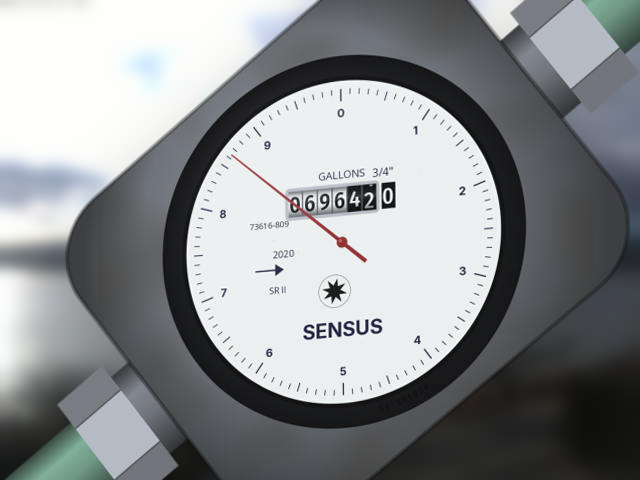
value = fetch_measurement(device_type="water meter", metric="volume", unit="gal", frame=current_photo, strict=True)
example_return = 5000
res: 696418.6
